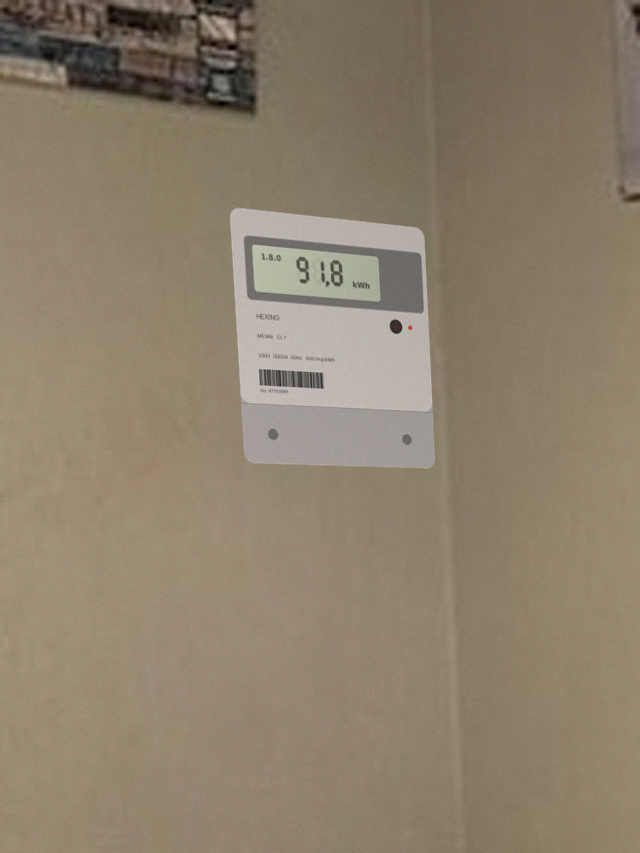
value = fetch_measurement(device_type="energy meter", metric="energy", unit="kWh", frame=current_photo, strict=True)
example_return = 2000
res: 91.8
